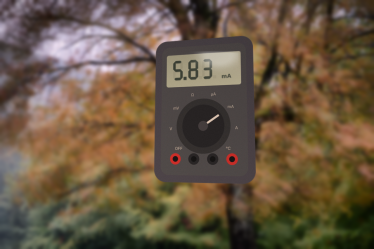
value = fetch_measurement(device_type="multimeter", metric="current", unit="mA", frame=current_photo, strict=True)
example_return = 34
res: 5.83
